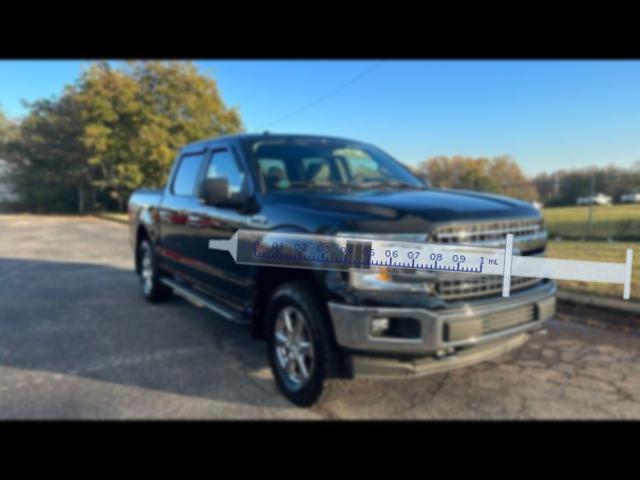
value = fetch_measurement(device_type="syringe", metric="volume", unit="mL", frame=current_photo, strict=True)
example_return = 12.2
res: 0.4
